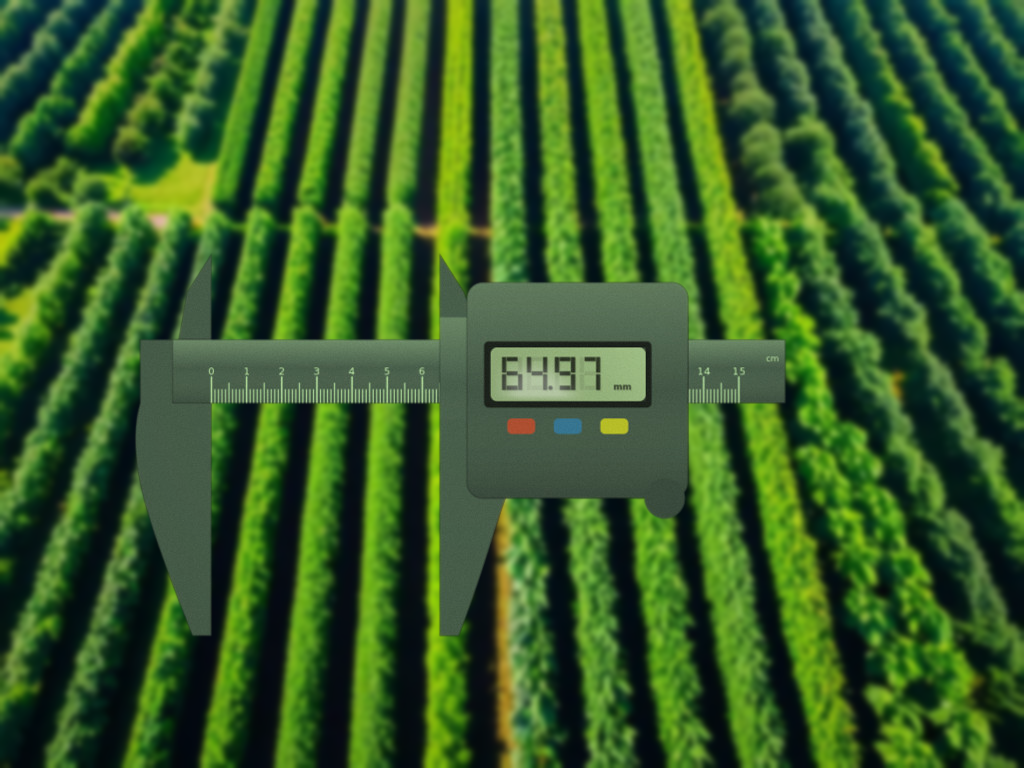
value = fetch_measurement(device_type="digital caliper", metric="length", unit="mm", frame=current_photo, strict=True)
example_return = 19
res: 64.97
